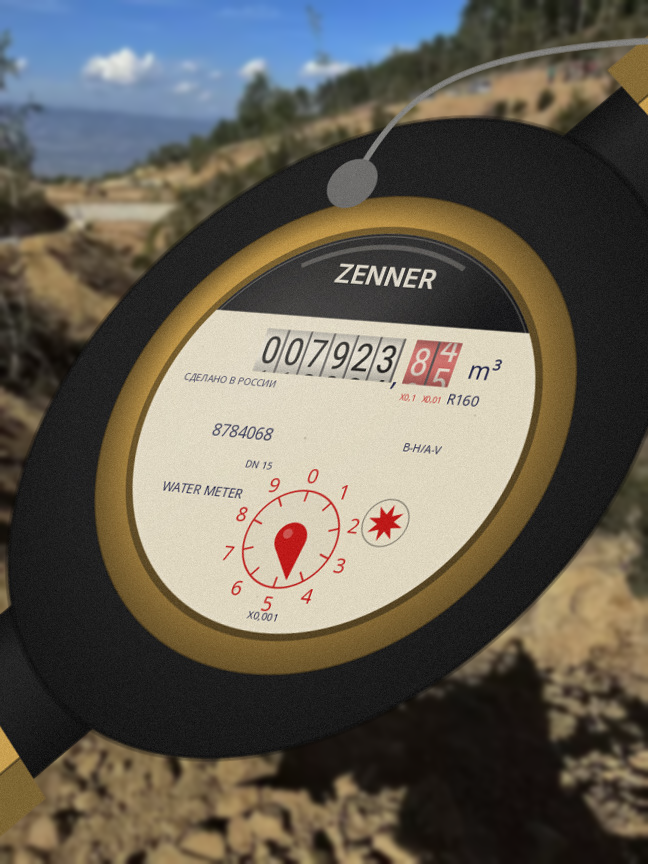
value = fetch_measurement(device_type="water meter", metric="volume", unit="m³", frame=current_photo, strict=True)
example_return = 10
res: 7923.844
